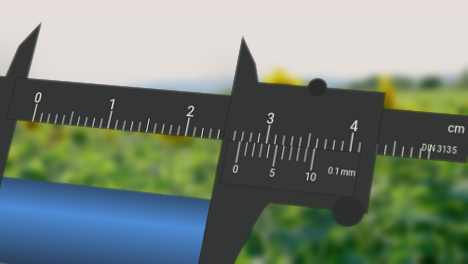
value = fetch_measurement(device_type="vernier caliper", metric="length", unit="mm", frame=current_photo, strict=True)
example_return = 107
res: 26.8
